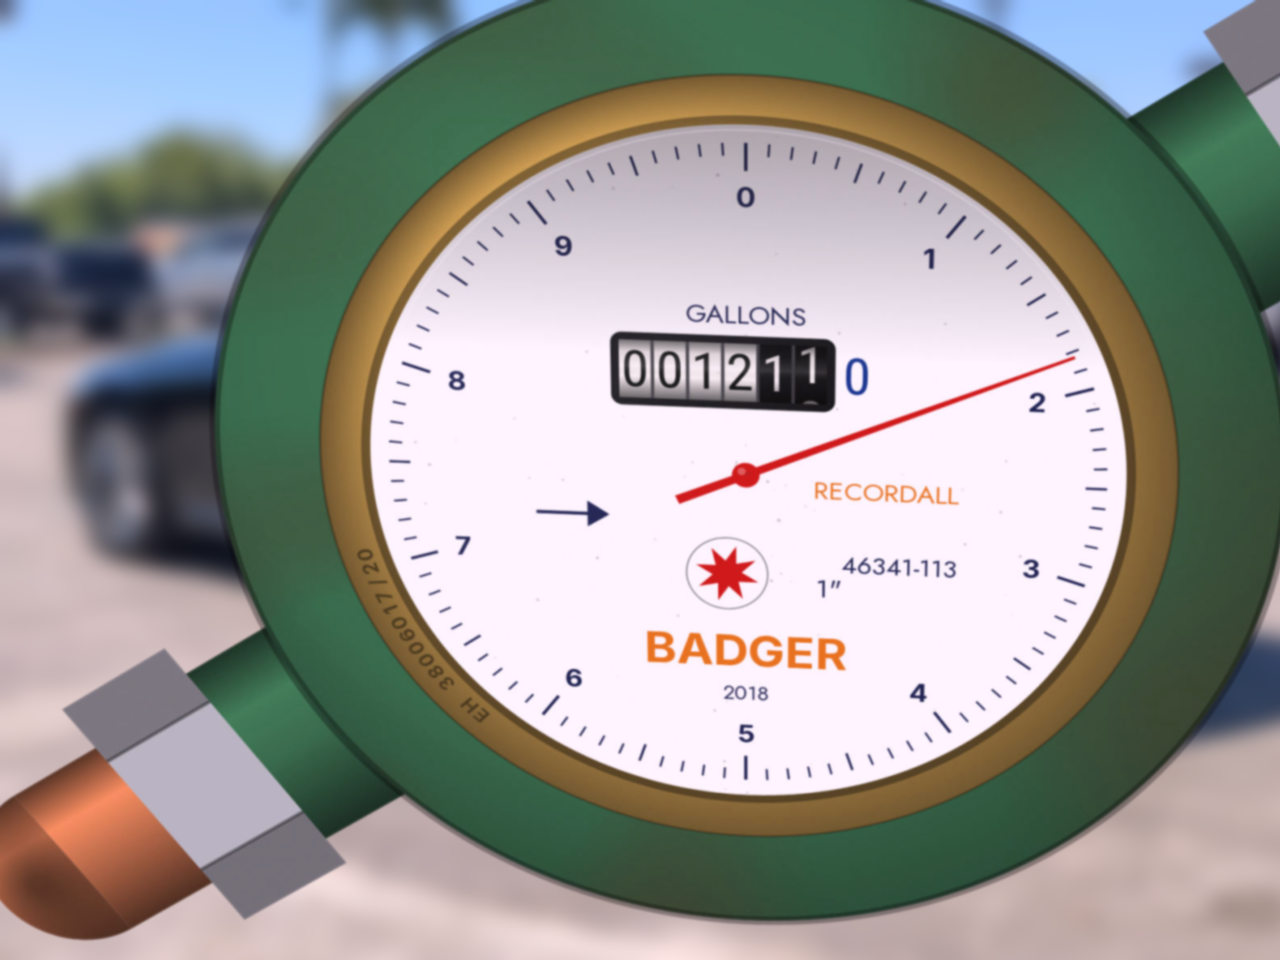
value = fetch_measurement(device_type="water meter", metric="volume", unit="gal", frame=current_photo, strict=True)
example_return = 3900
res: 12111.8
